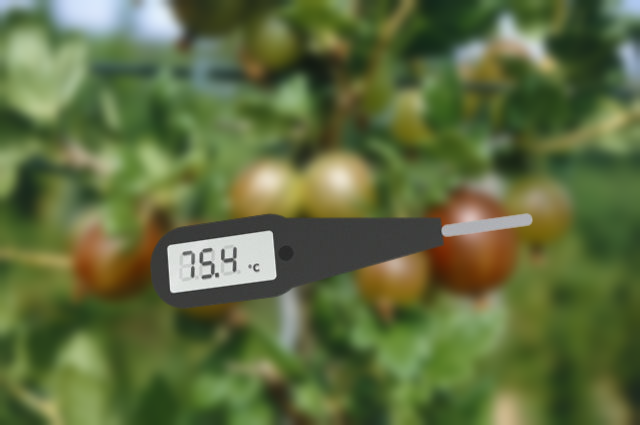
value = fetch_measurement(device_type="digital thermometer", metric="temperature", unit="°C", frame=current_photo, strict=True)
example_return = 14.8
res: 75.4
